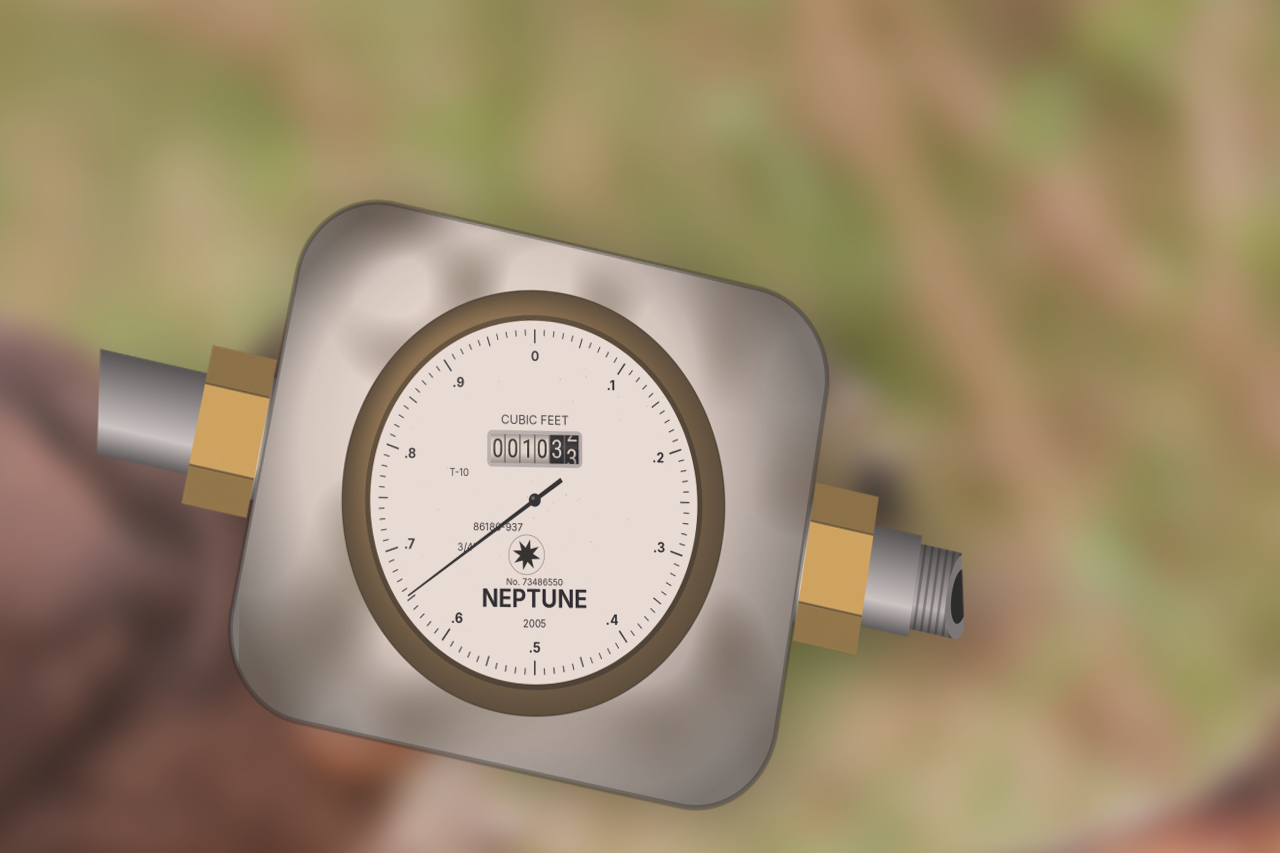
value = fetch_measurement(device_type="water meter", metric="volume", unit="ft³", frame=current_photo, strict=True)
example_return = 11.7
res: 1032.65
